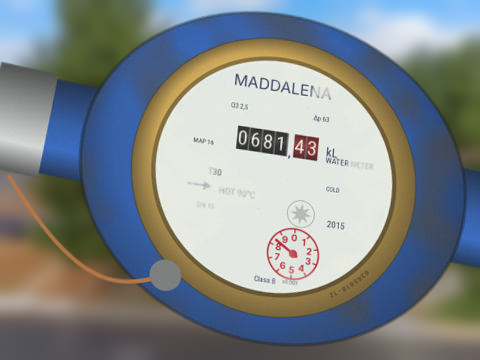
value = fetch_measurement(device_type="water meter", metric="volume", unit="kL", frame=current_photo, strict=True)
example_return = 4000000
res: 681.438
